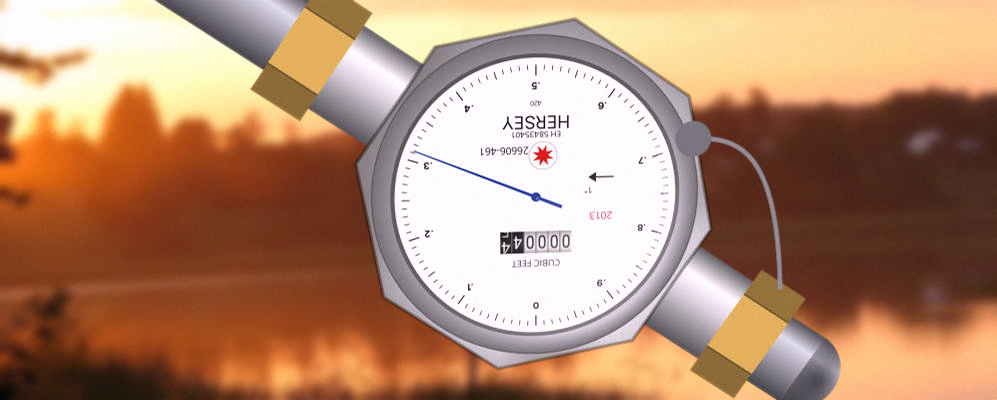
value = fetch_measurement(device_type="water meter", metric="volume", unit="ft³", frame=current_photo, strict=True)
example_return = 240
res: 44.31
